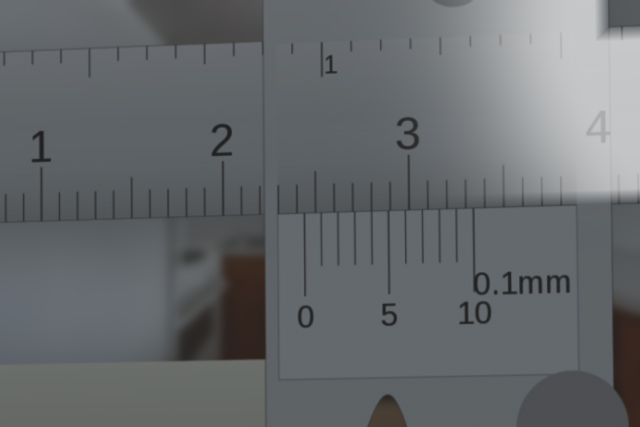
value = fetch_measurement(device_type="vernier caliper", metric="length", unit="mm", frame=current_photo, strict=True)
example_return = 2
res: 24.4
